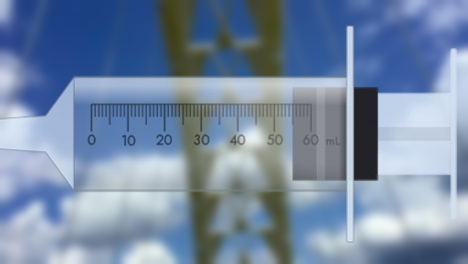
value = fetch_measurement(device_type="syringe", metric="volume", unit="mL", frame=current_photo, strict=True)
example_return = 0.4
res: 55
